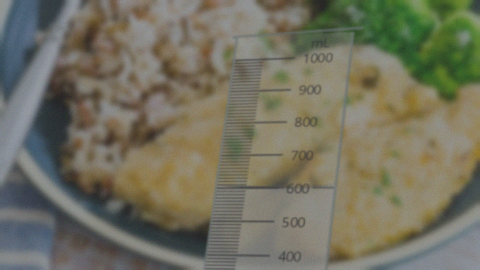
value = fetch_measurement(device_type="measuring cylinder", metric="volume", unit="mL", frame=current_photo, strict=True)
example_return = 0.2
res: 600
